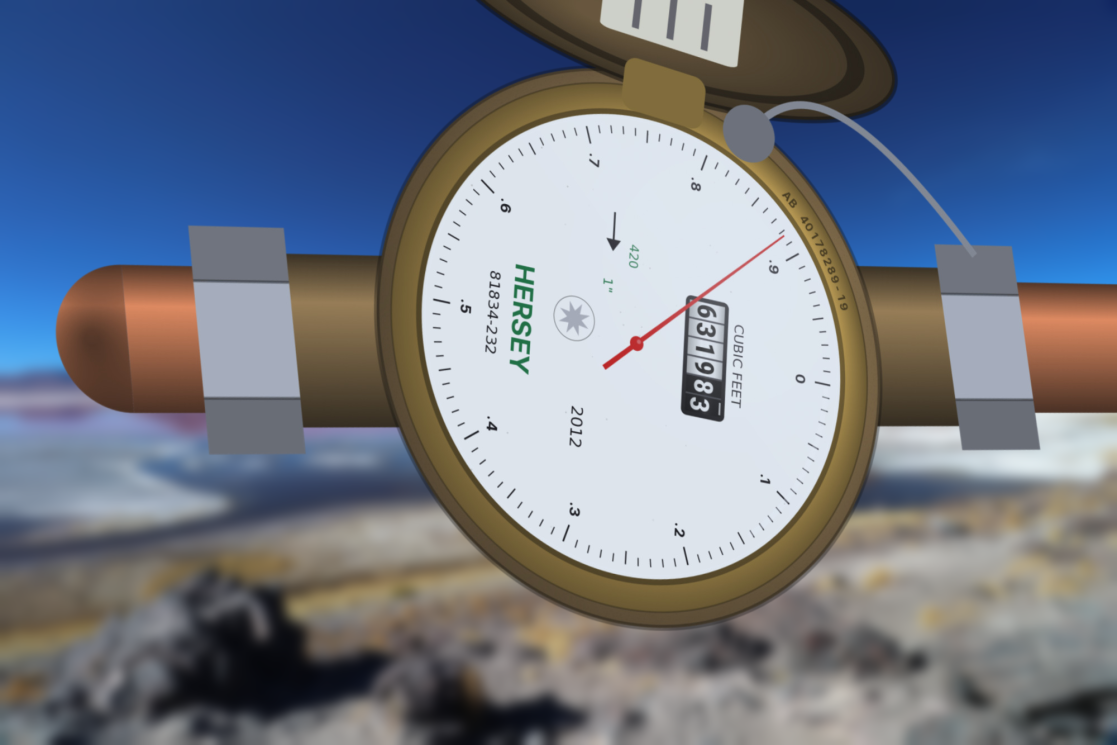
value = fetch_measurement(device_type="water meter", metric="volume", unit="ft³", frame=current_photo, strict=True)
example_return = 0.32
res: 631982.88
